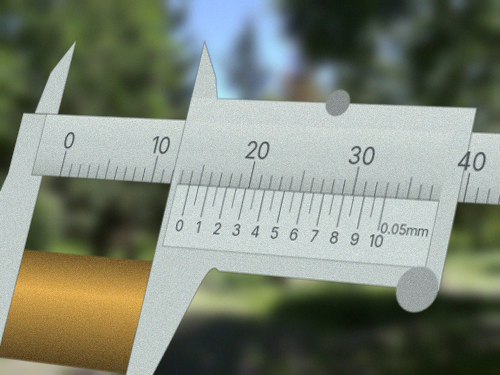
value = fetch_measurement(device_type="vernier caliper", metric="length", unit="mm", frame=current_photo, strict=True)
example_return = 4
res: 14.0
